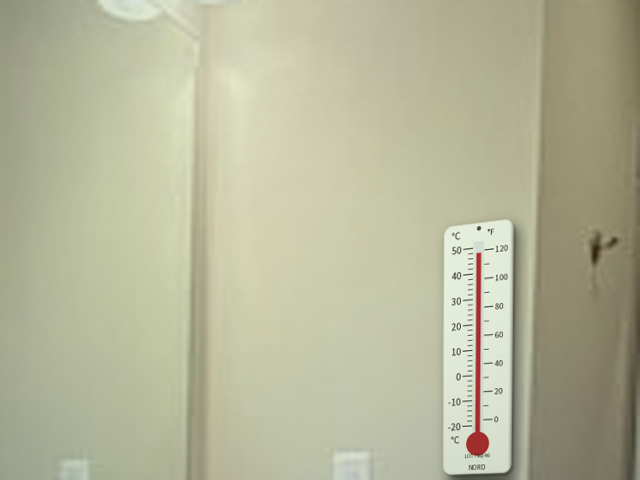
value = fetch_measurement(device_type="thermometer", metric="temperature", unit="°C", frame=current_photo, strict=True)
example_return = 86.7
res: 48
